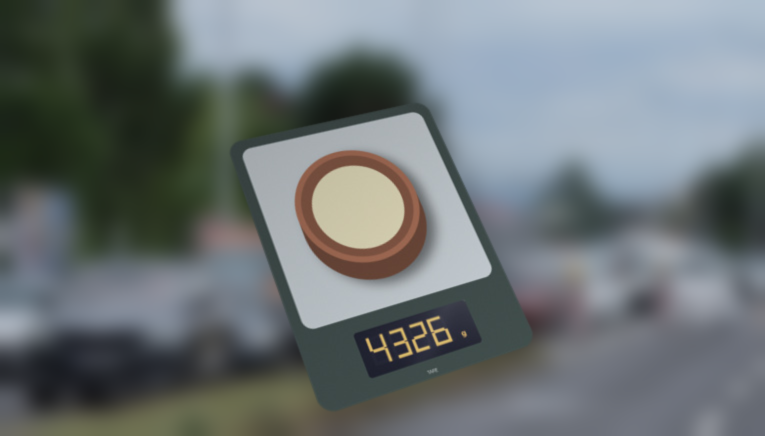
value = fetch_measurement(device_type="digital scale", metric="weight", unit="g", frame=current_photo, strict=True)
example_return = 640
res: 4326
